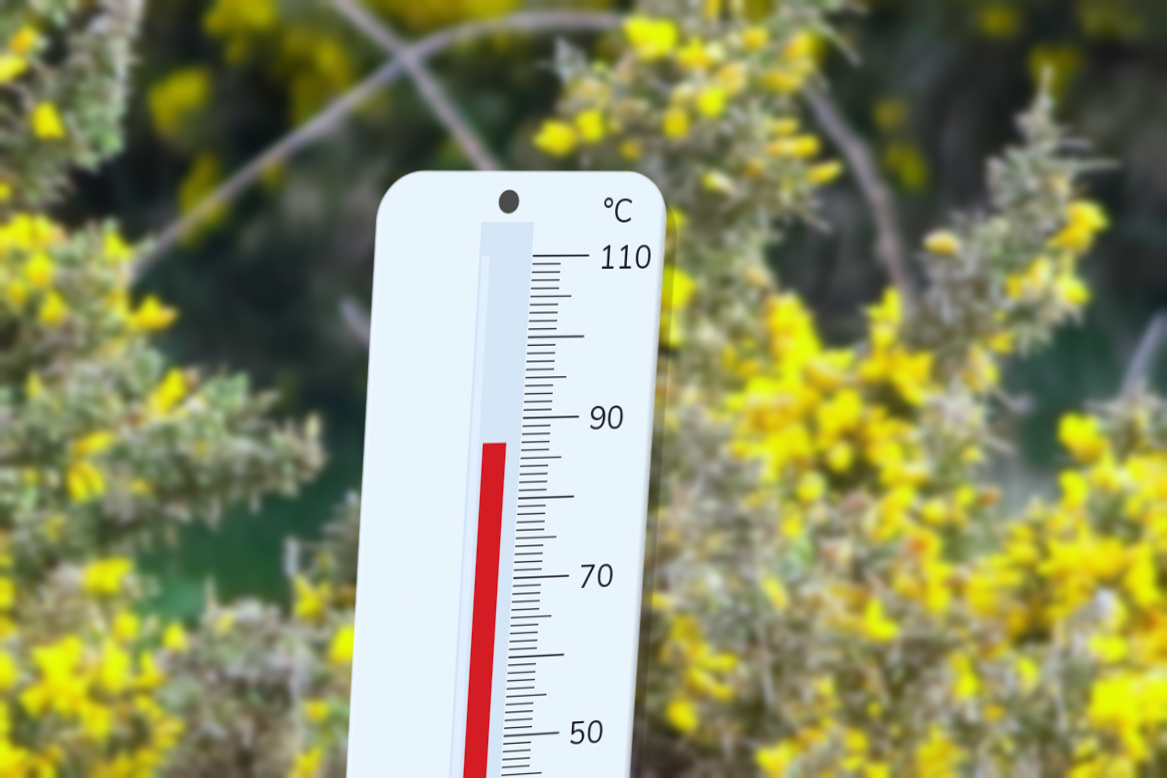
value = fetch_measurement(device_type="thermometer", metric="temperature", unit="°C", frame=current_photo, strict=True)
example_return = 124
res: 87
